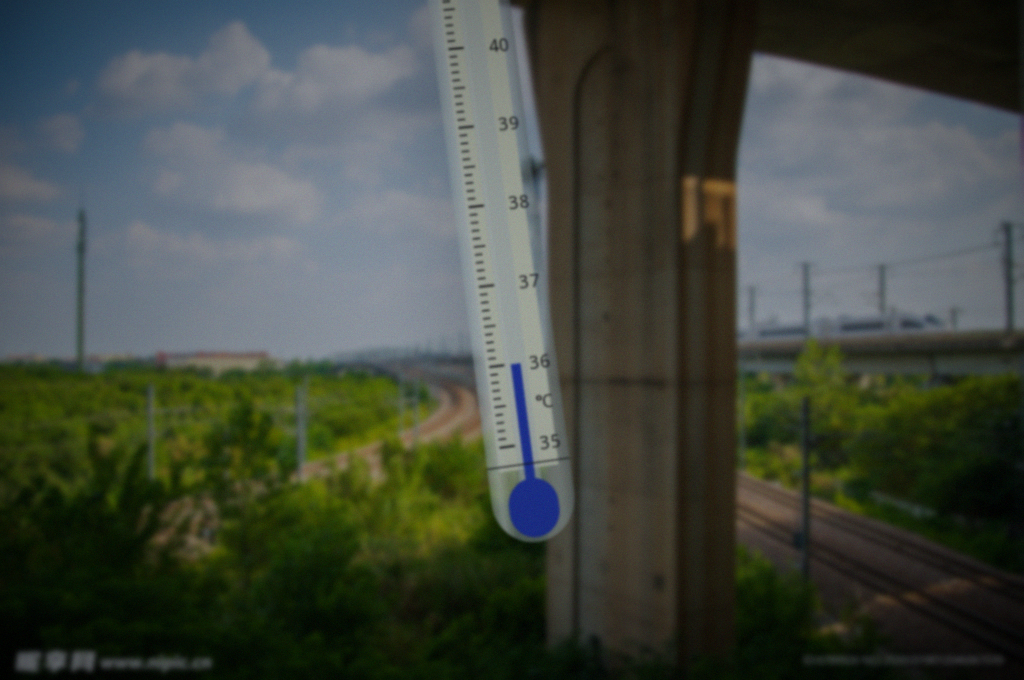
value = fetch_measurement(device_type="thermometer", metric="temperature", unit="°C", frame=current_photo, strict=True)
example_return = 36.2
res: 36
